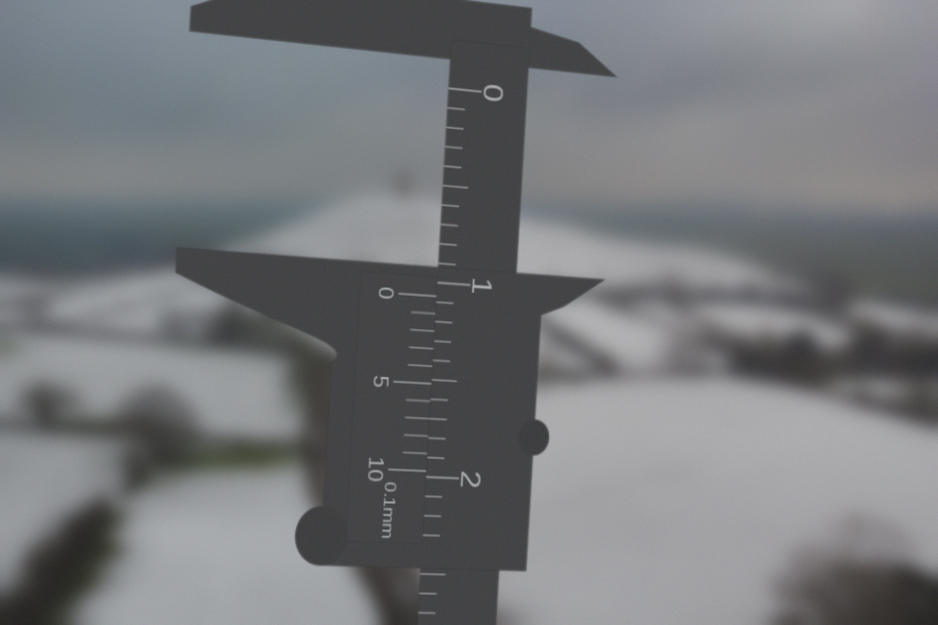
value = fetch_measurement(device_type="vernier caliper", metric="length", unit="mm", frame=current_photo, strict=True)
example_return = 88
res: 10.7
